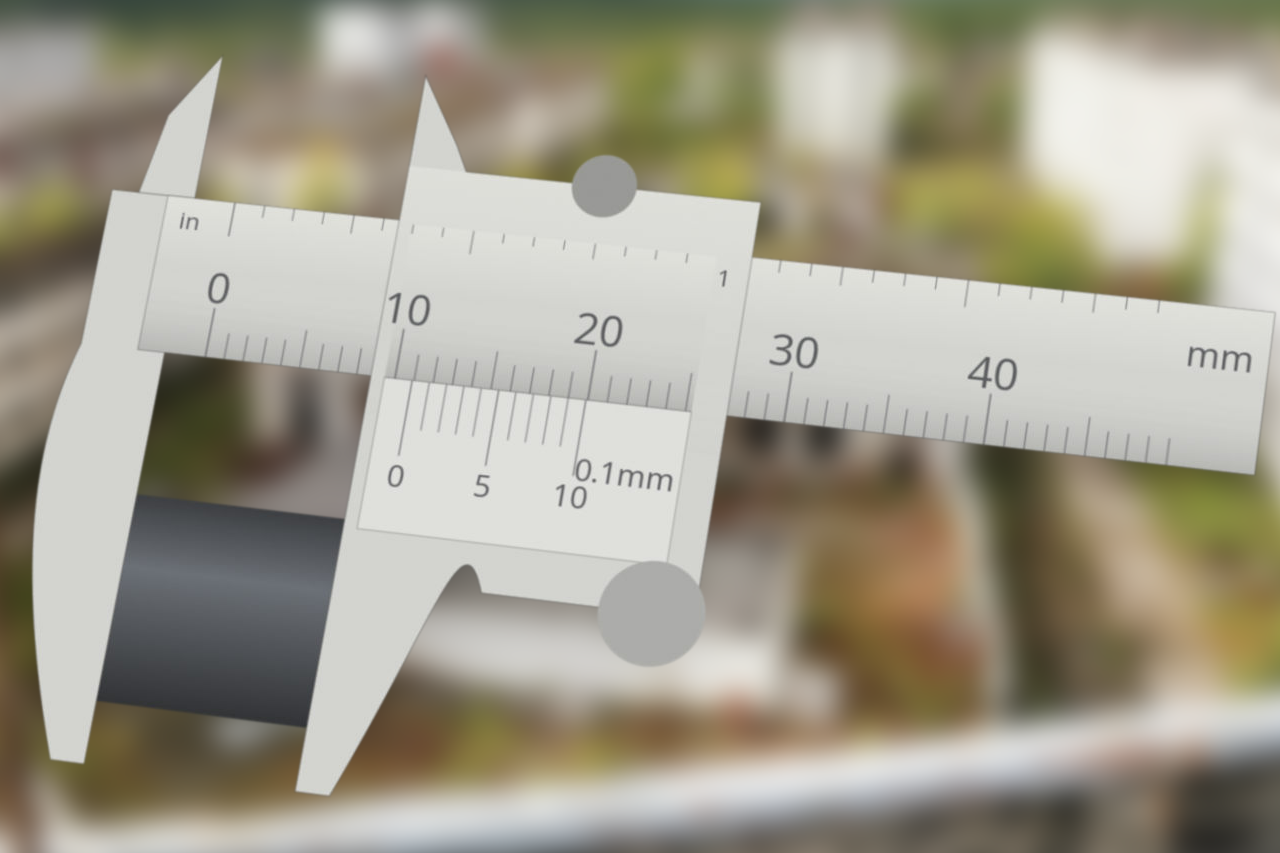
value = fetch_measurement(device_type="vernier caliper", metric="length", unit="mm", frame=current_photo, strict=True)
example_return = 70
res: 10.9
